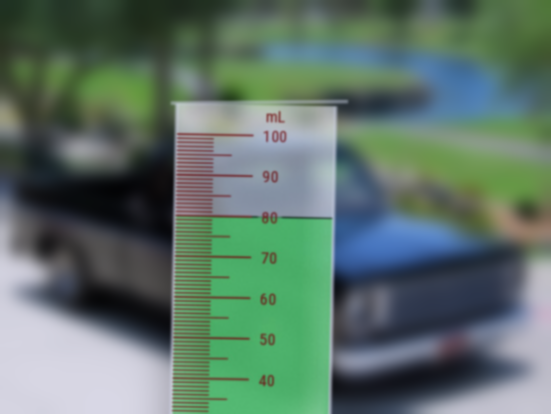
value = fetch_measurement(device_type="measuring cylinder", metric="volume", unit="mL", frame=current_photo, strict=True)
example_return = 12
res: 80
